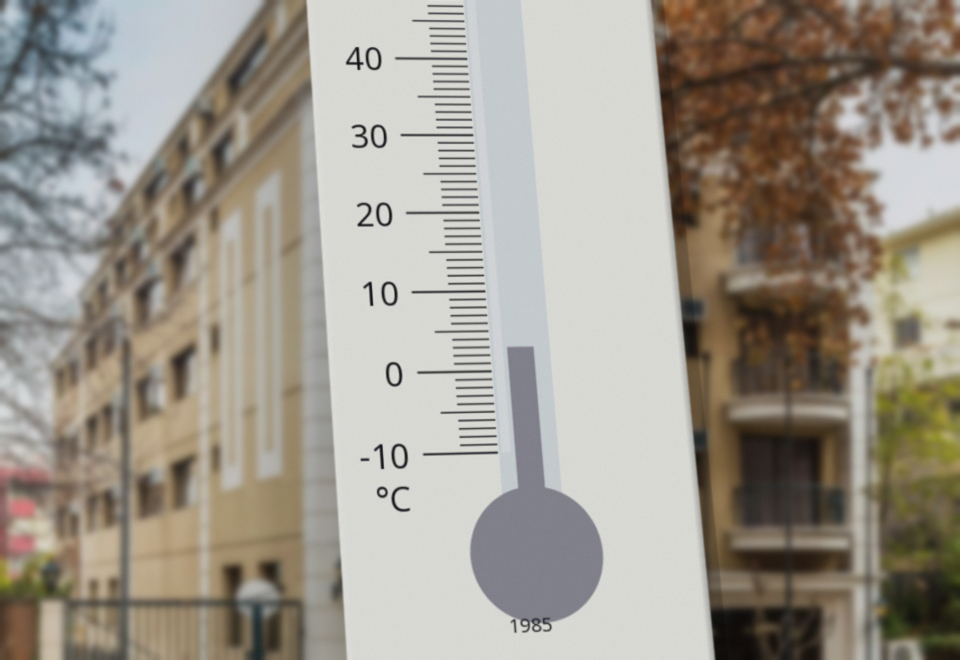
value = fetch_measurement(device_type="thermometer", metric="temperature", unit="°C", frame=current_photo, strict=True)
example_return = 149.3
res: 3
